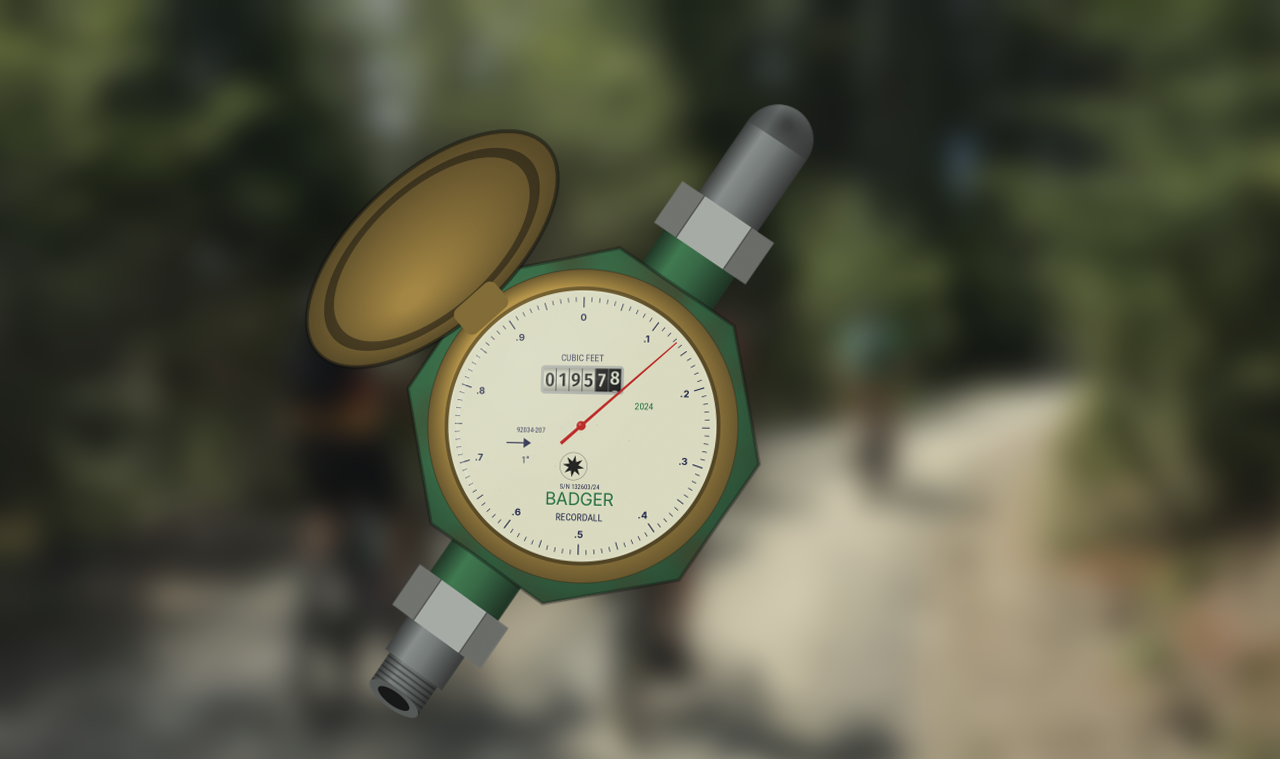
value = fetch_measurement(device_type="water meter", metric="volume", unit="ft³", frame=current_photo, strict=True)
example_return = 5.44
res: 19578.13
